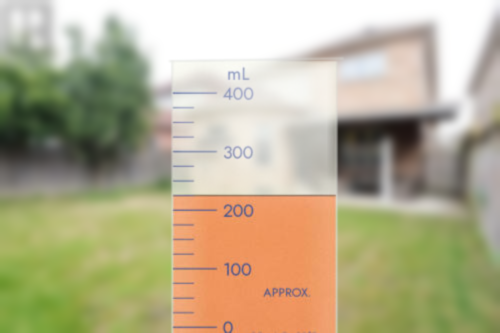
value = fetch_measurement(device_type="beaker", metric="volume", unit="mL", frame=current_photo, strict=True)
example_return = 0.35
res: 225
